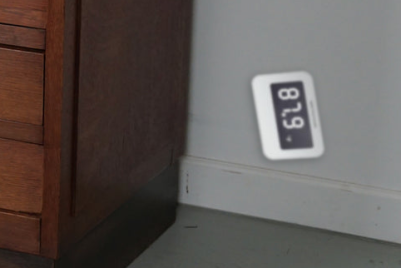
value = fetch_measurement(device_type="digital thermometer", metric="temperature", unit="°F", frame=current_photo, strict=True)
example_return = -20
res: 87.9
